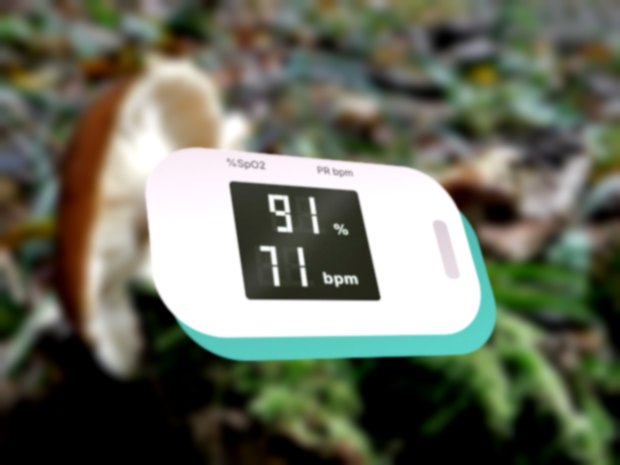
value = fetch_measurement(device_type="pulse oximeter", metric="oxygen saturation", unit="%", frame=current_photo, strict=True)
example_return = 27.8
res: 91
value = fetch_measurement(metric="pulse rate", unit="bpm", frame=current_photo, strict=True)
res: 71
